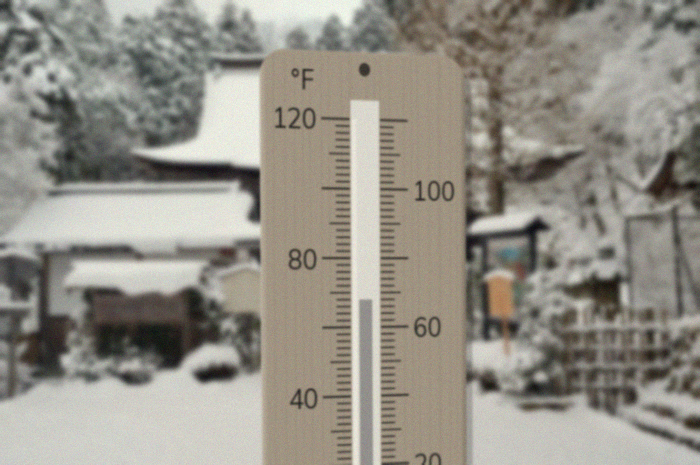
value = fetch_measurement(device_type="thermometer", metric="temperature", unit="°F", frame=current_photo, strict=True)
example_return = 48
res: 68
